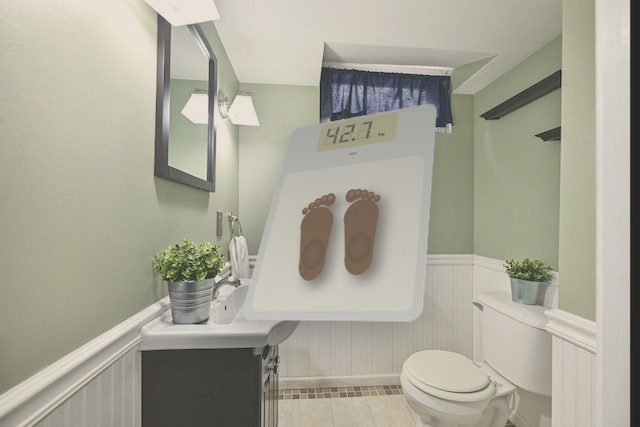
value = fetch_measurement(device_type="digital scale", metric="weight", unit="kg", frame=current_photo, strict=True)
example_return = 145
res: 42.7
